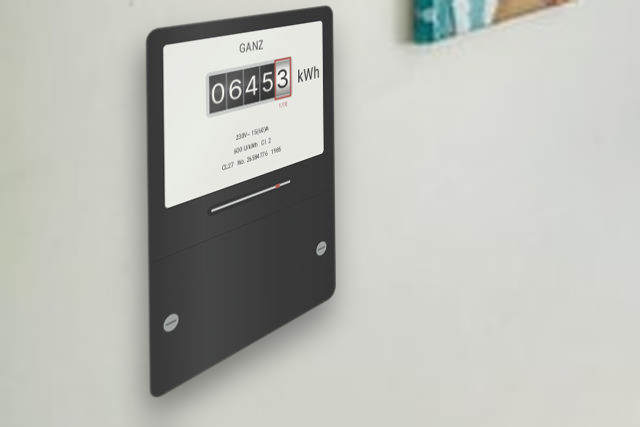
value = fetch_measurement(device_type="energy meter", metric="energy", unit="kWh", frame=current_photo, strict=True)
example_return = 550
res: 645.3
